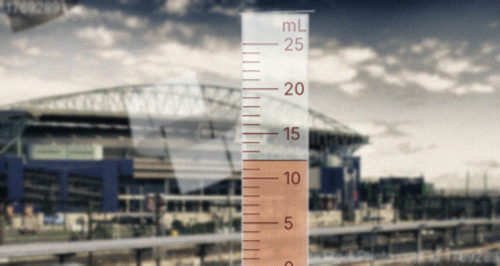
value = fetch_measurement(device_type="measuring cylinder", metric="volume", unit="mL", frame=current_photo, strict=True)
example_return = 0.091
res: 12
